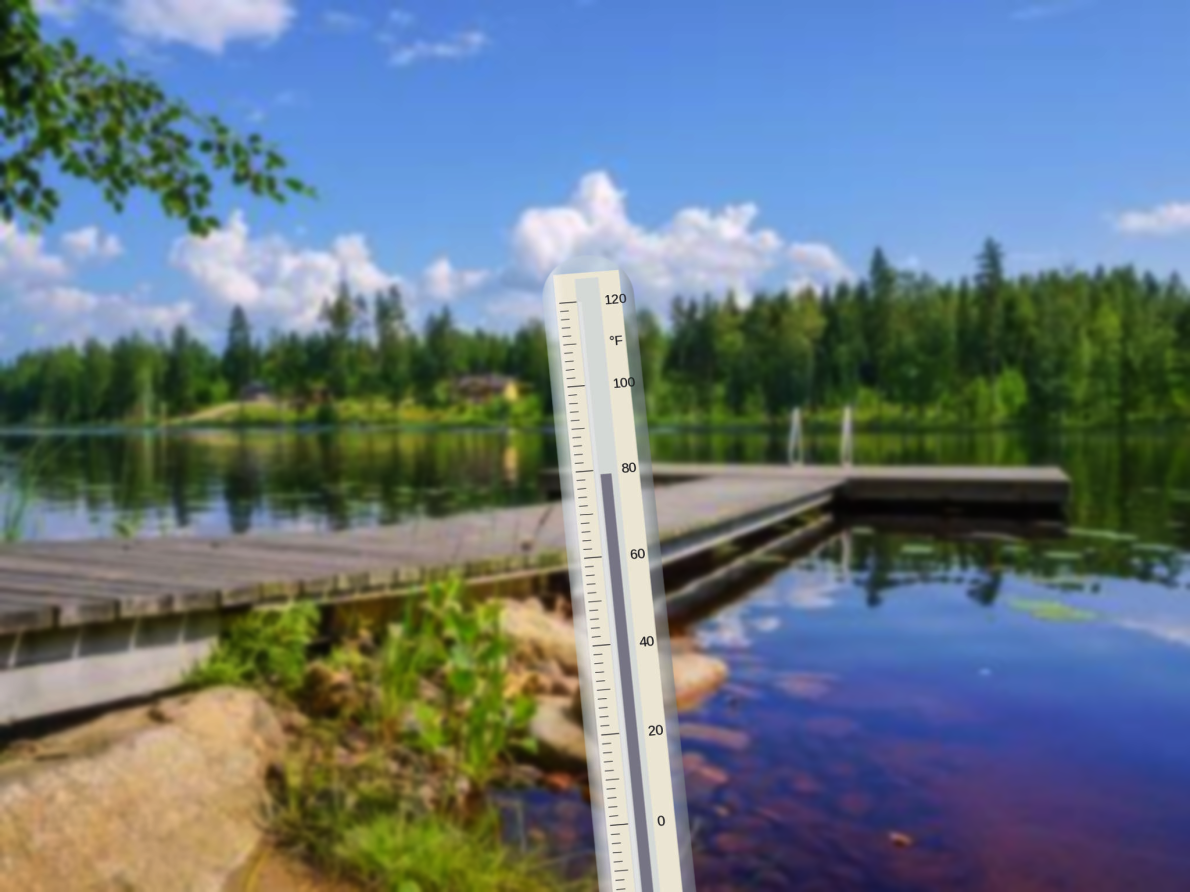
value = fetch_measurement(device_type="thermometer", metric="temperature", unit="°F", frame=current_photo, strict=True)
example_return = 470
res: 79
